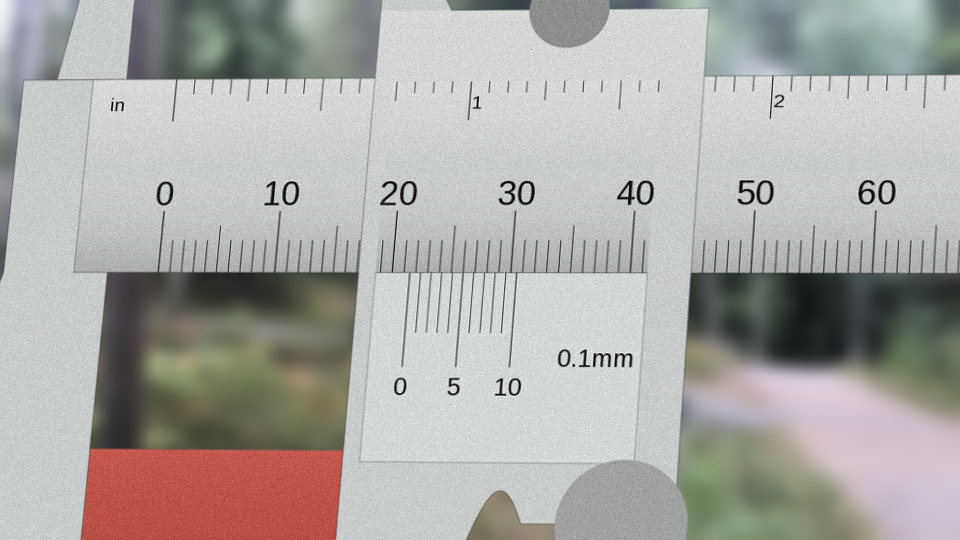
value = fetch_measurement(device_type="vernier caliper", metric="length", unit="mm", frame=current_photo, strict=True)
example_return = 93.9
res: 21.5
